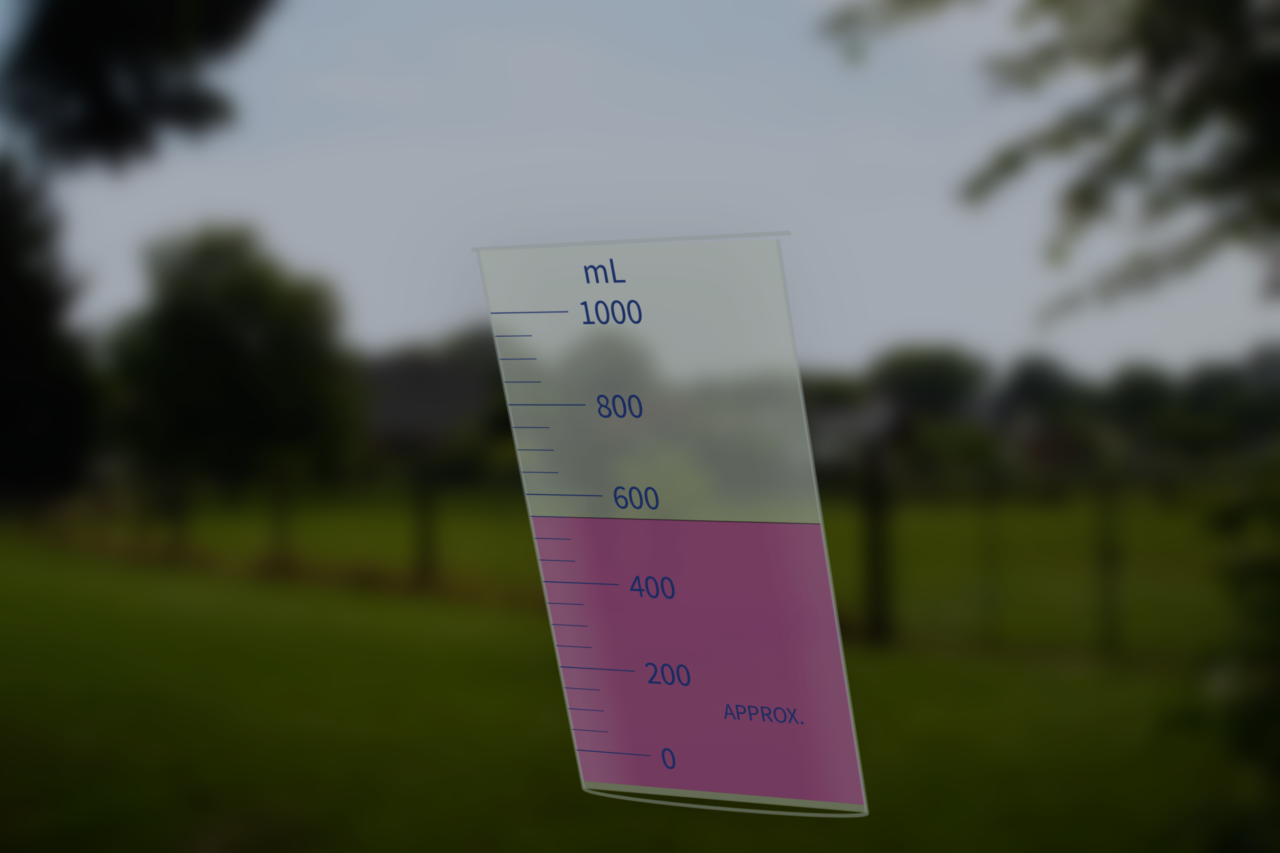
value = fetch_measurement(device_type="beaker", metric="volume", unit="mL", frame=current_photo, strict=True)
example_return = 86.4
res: 550
